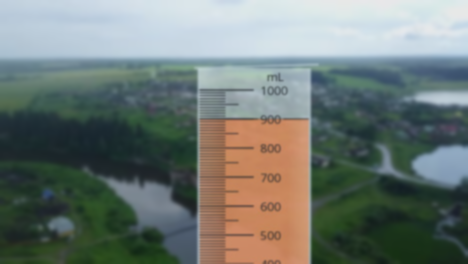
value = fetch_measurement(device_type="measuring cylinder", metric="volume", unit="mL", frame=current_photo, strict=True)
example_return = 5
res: 900
